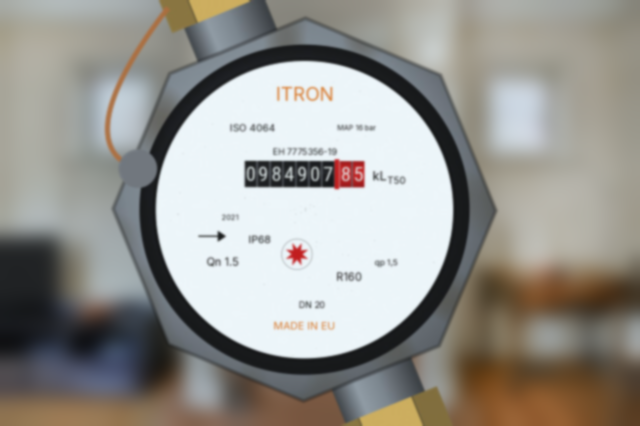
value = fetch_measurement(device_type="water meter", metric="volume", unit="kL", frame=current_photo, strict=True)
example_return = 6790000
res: 984907.85
